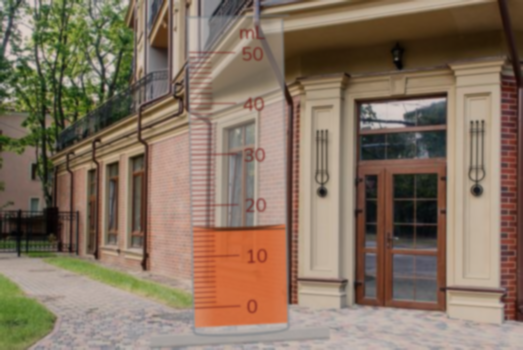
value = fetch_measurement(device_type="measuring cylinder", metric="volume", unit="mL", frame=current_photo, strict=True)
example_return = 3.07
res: 15
